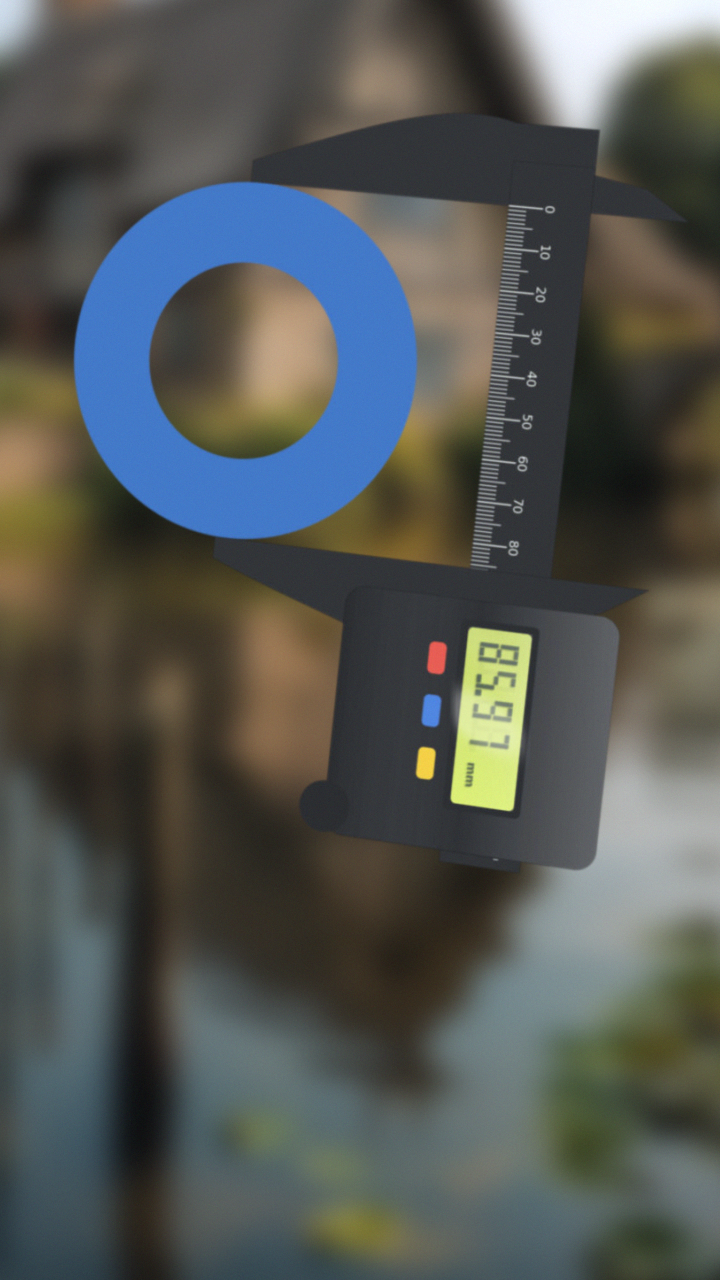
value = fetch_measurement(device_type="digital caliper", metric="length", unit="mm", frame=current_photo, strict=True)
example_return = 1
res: 85.97
